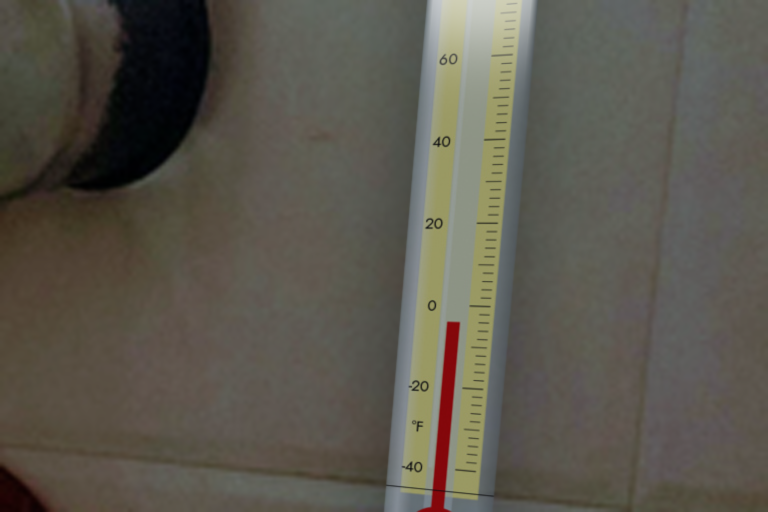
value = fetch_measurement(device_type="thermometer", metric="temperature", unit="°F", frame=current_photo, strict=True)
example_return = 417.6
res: -4
